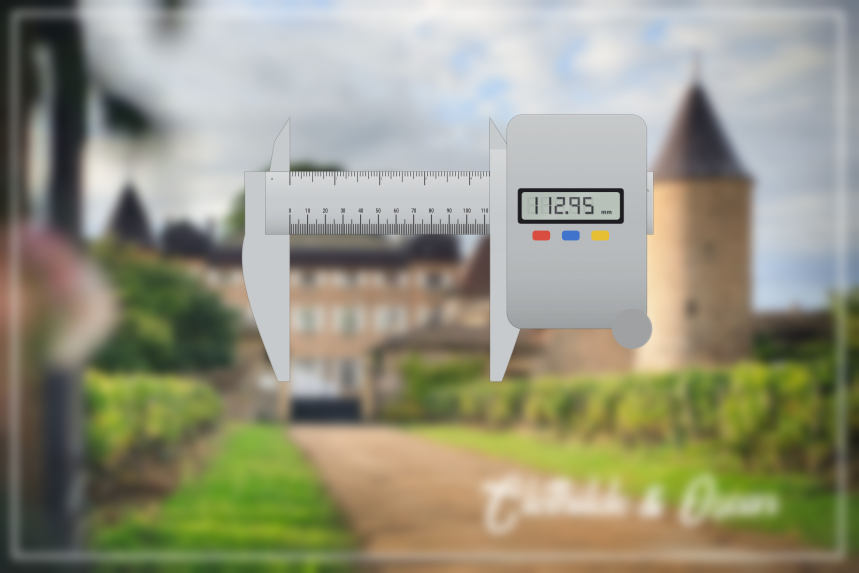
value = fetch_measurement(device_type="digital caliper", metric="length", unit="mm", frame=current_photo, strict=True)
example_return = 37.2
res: 112.95
